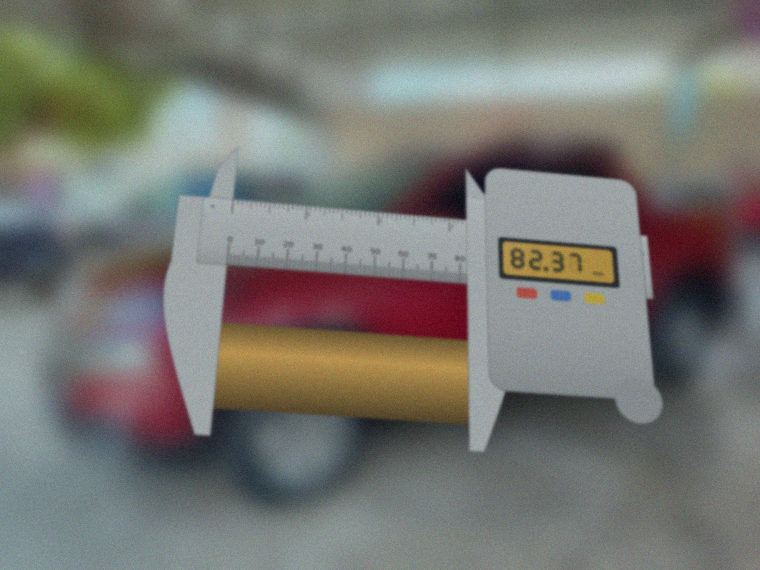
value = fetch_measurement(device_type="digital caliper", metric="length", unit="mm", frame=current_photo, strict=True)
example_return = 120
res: 82.37
